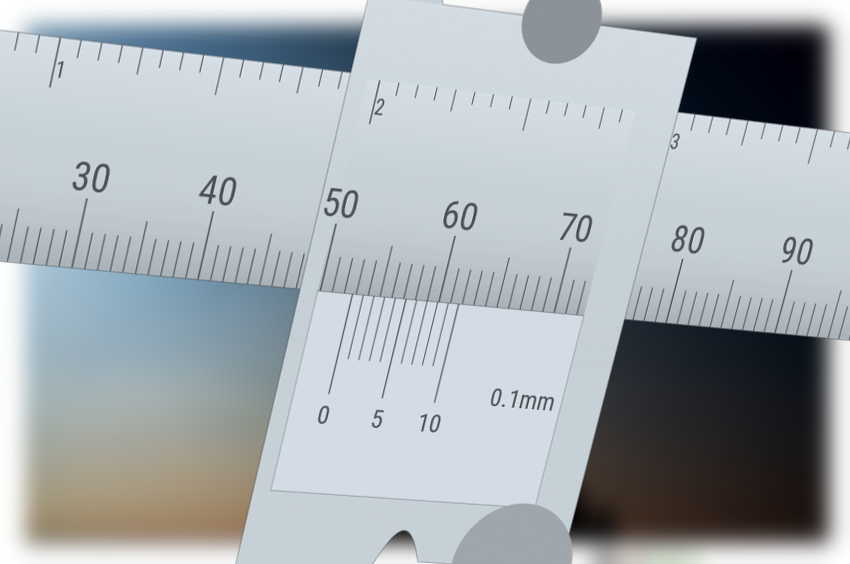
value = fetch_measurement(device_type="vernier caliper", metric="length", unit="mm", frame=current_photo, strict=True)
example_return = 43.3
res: 52.7
